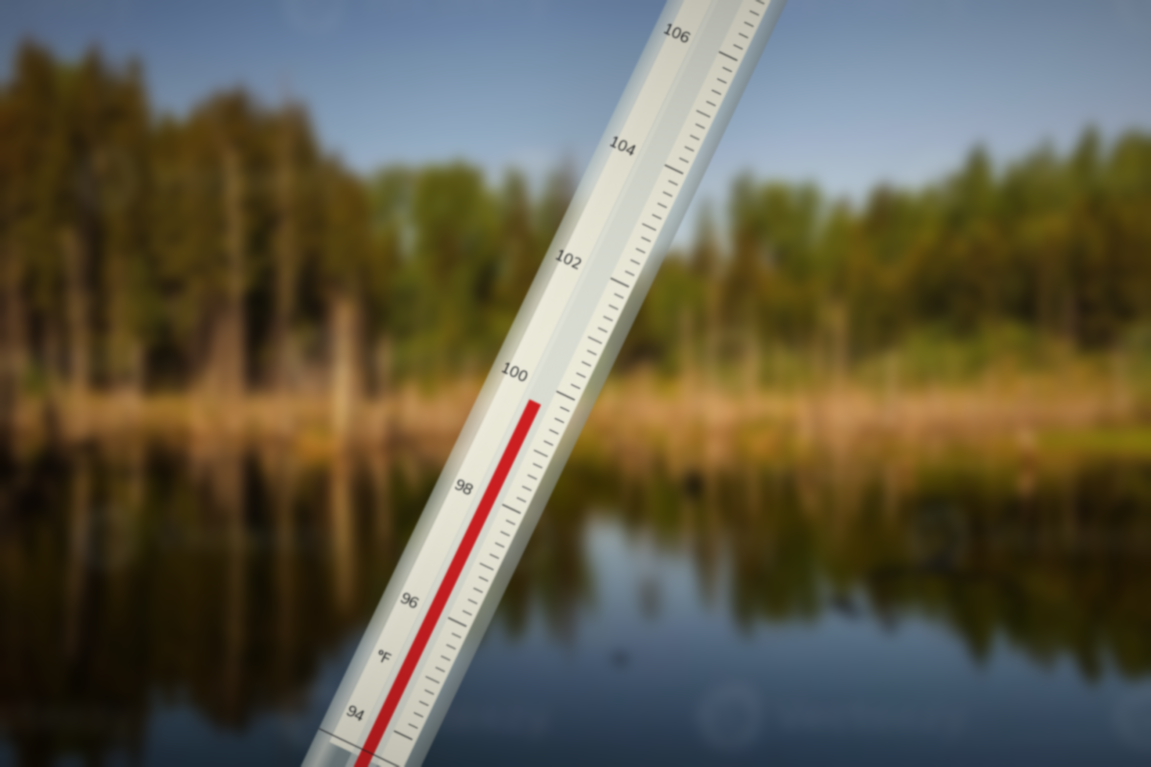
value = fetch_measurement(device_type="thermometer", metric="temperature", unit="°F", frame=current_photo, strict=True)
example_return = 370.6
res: 99.7
